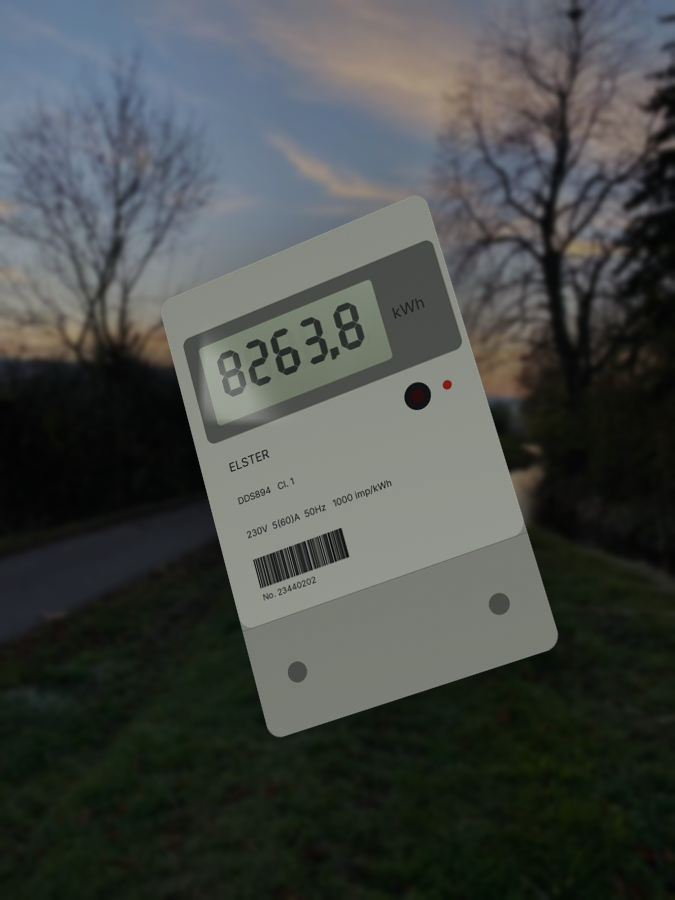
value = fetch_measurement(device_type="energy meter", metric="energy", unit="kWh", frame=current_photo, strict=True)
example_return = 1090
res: 8263.8
